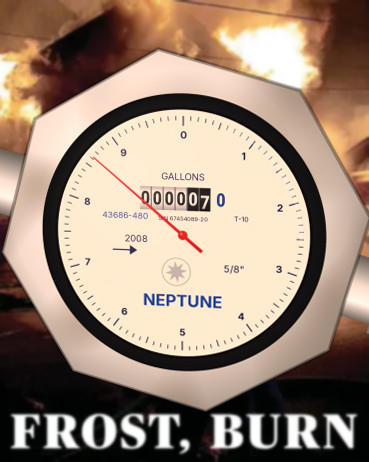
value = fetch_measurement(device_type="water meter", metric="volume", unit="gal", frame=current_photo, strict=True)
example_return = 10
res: 68.6
